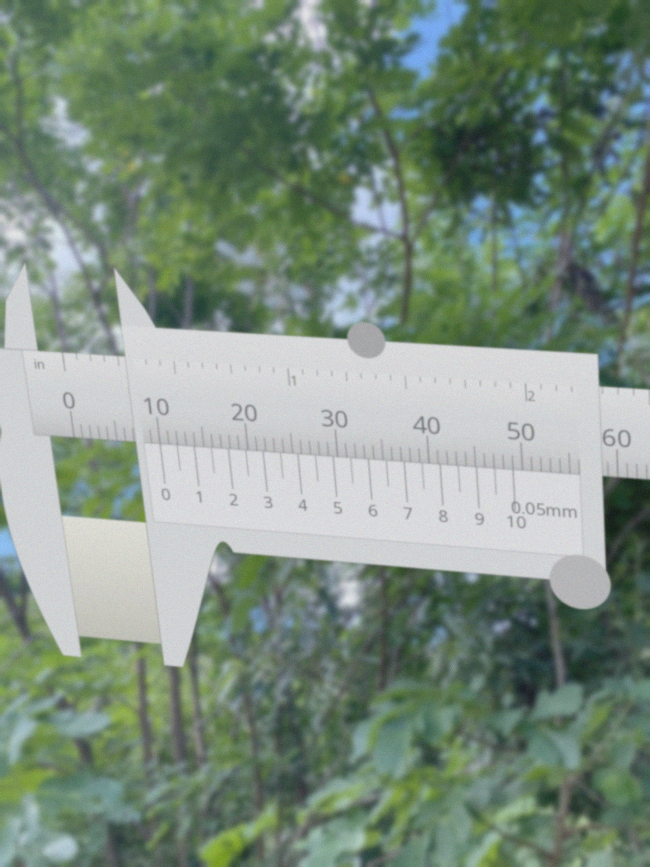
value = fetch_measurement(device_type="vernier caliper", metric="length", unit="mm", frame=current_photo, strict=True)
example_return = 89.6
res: 10.0
